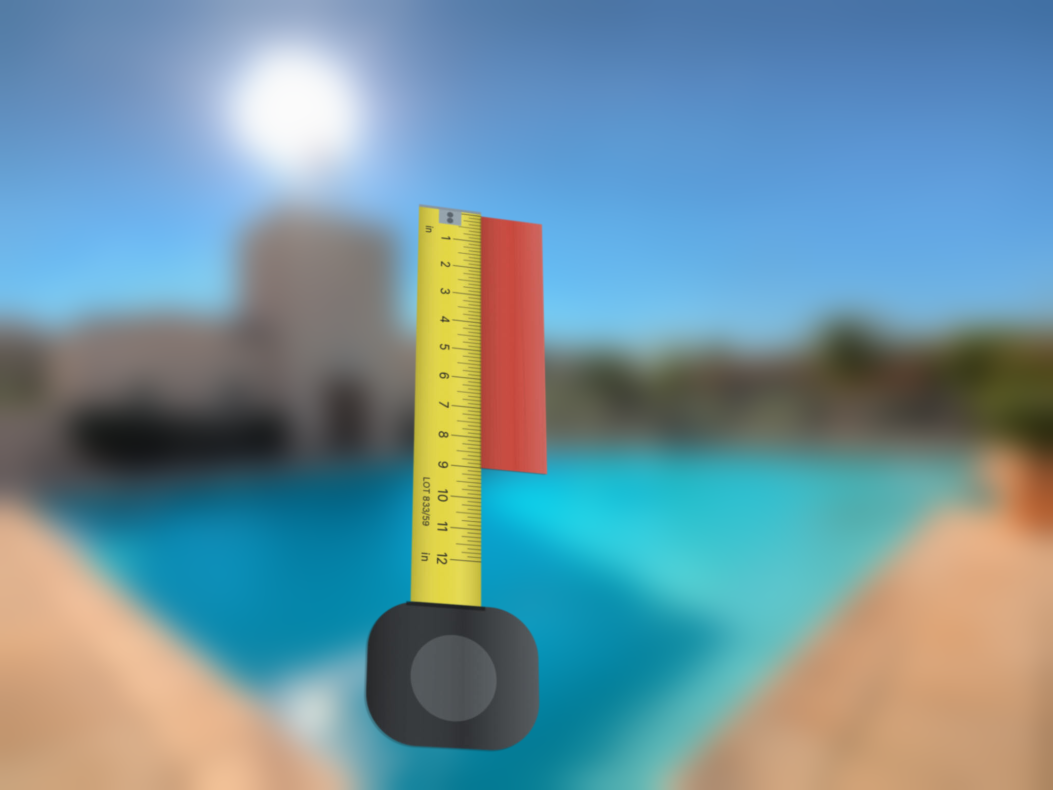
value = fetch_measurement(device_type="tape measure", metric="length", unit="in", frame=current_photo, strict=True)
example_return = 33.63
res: 9
